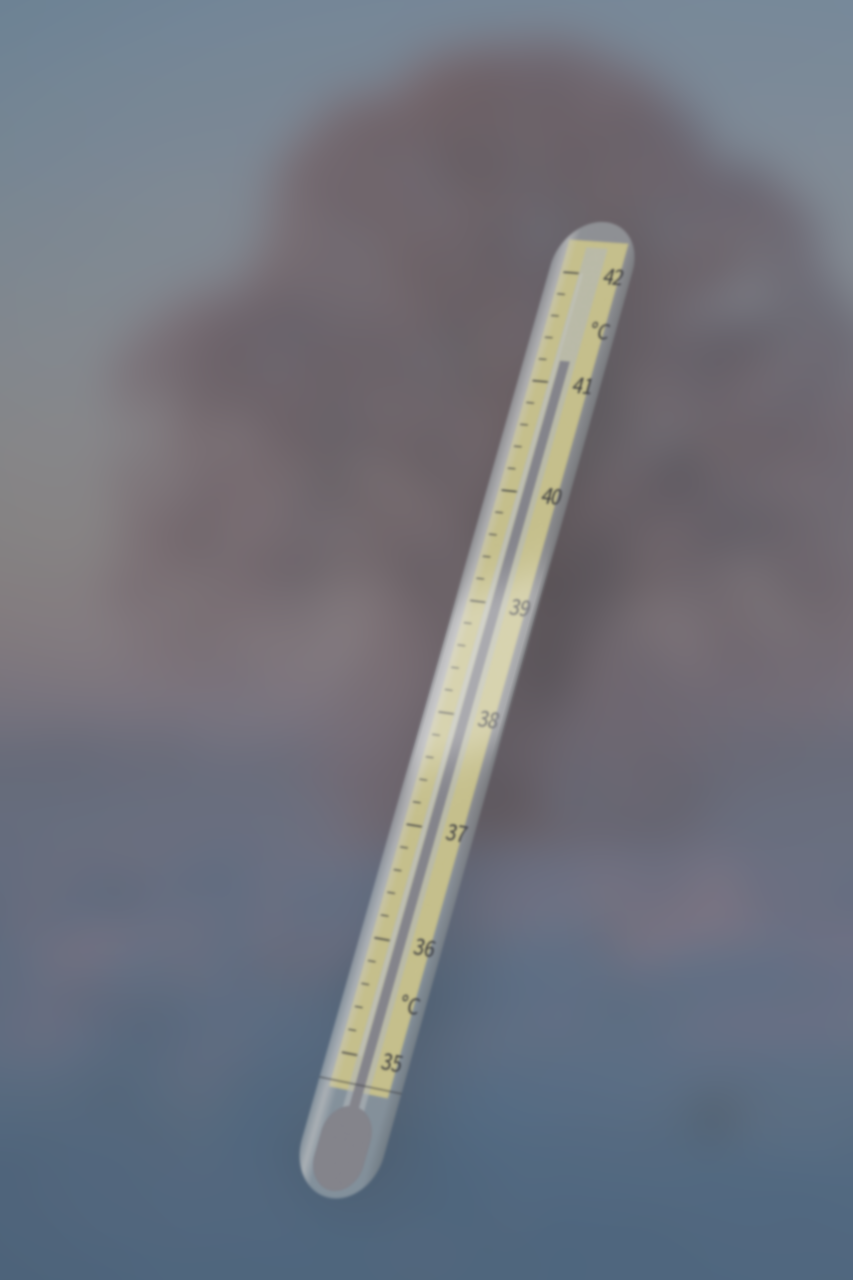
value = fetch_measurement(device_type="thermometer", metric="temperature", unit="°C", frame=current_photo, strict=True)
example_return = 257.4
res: 41.2
